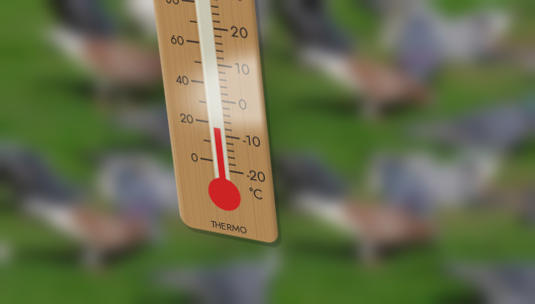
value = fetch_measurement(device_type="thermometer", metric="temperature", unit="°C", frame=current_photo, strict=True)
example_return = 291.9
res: -8
